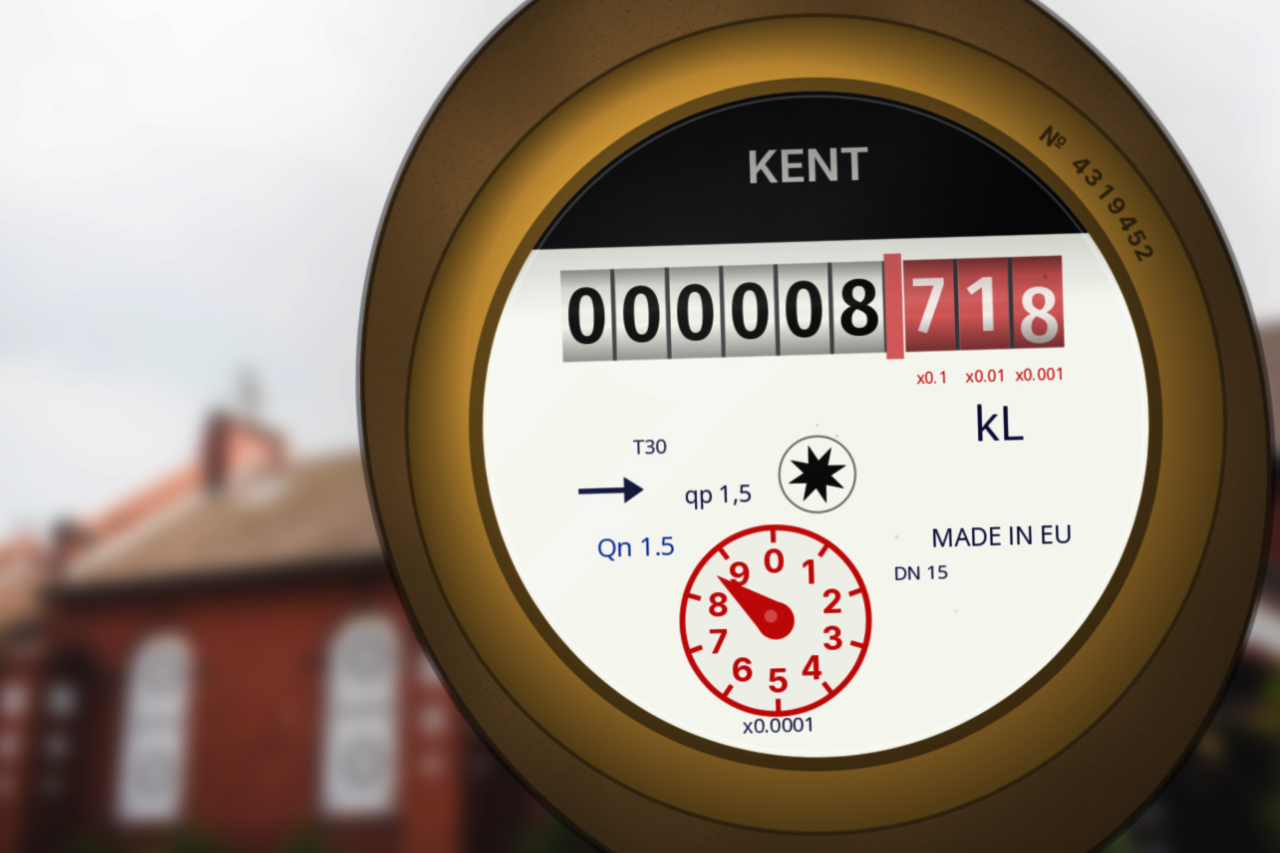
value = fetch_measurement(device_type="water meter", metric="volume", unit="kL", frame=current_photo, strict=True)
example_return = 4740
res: 8.7178
